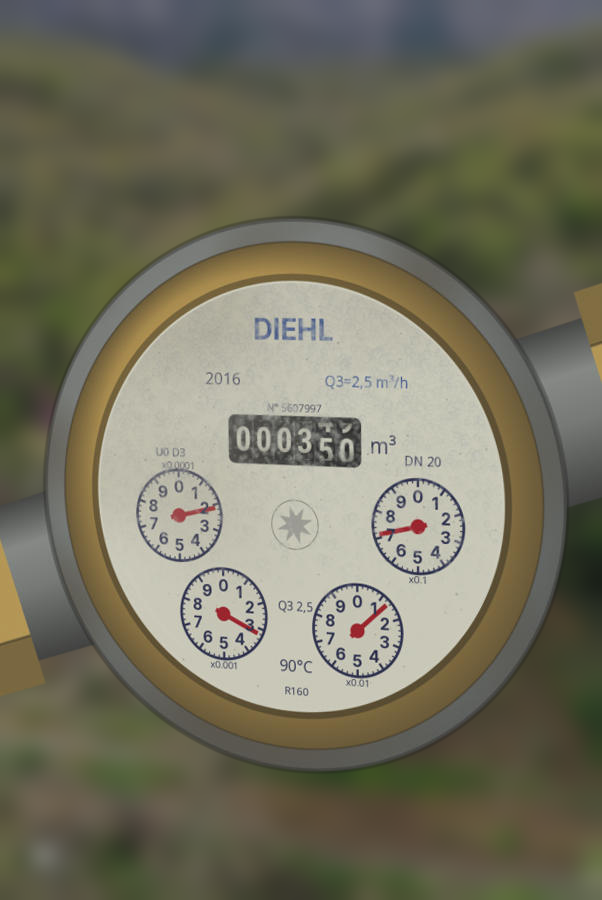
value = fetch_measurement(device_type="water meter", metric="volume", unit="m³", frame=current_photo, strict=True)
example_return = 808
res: 349.7132
